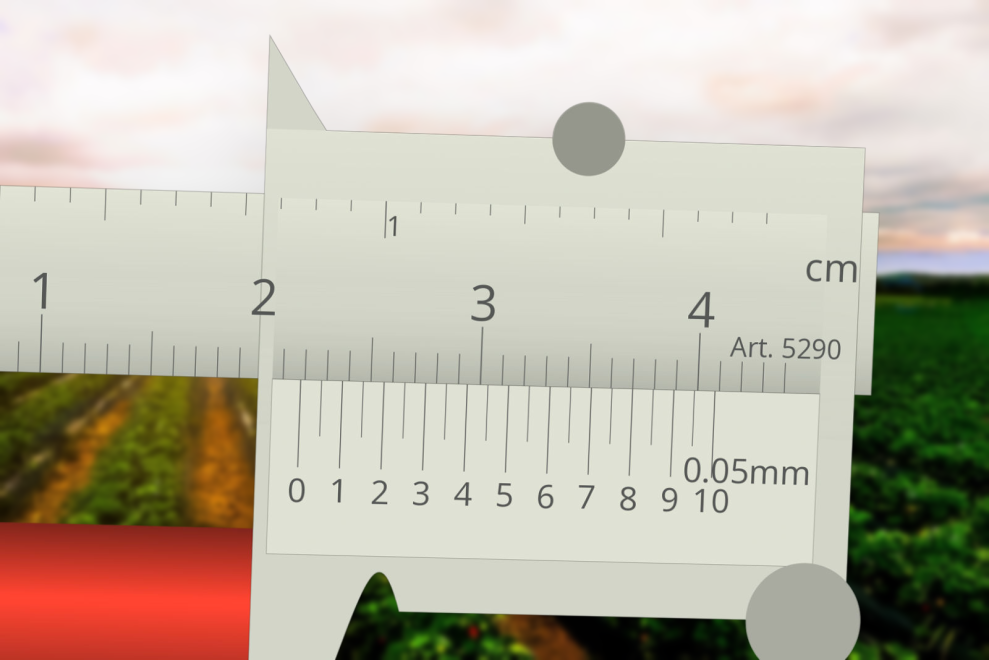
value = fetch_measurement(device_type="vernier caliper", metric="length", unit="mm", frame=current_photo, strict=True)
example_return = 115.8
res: 21.80
